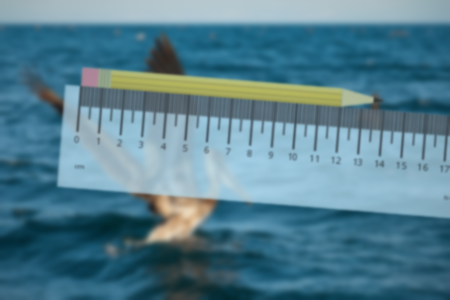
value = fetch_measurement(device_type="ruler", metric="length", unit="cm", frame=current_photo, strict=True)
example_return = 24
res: 14
